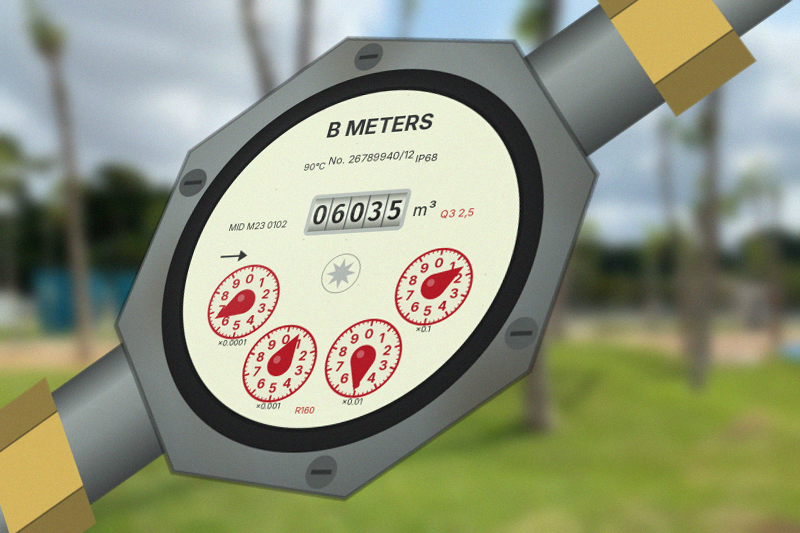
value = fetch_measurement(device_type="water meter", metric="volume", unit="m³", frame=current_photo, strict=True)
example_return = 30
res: 6035.1506
